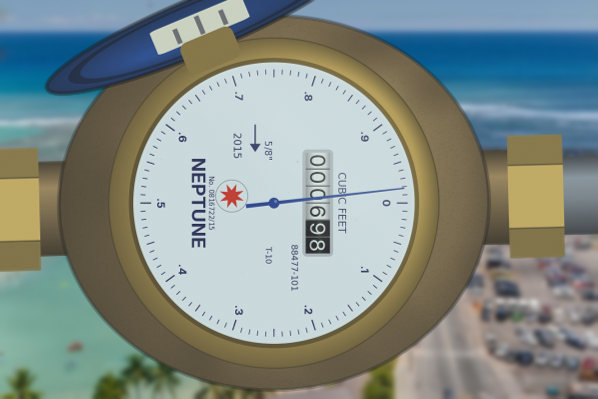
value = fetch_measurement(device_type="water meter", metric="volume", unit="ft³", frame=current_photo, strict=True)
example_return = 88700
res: 697.98
